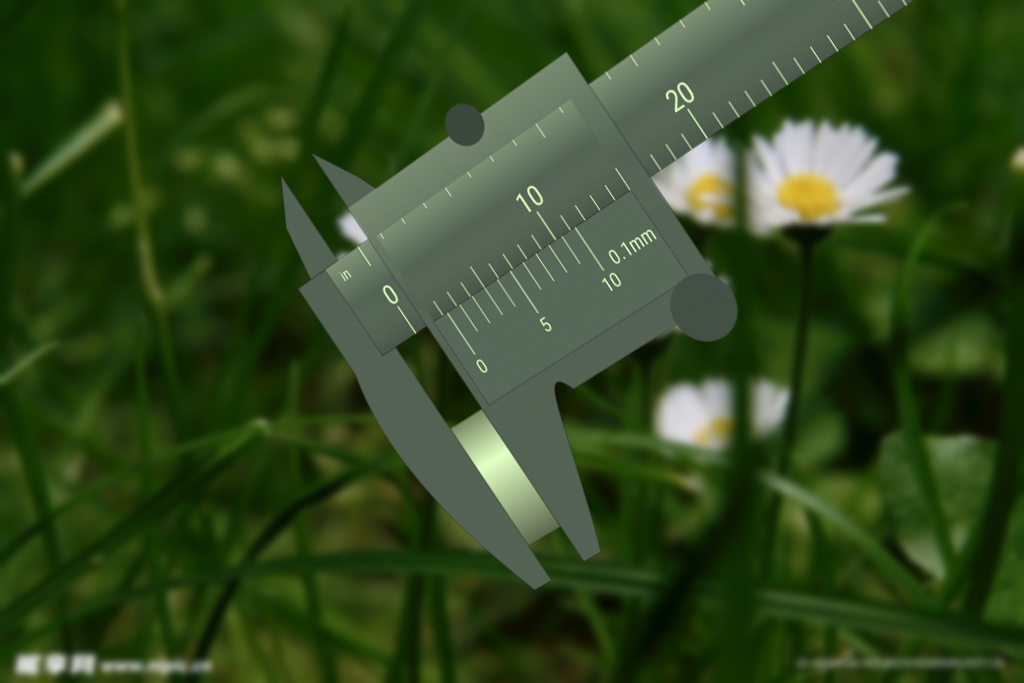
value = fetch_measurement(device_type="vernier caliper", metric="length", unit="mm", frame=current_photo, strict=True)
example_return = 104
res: 2.3
